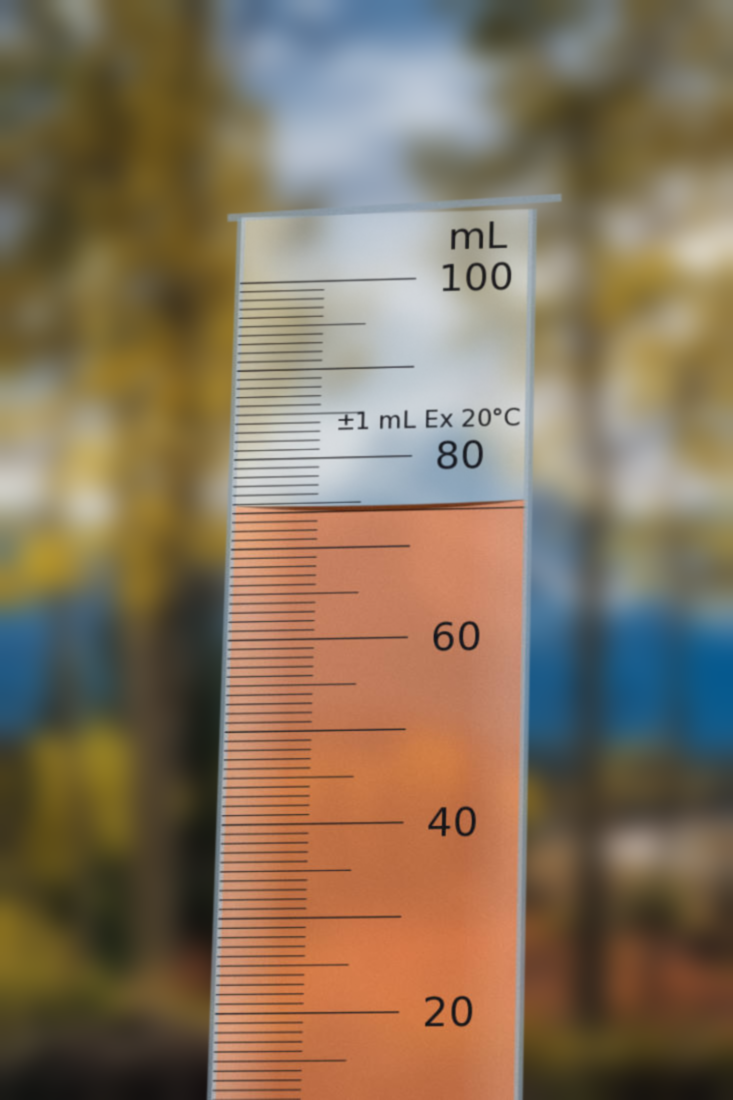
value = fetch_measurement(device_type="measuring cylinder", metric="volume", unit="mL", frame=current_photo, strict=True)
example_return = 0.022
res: 74
